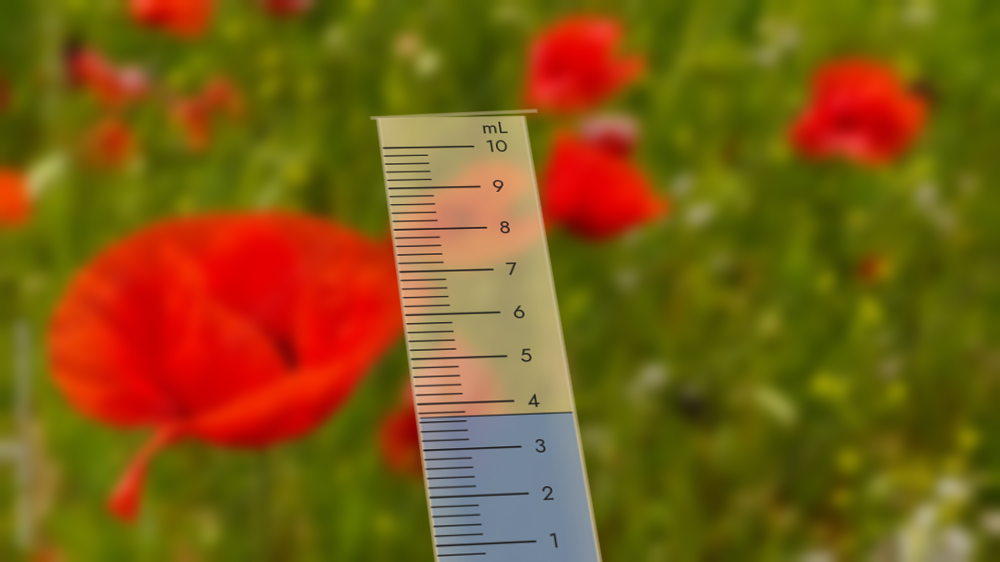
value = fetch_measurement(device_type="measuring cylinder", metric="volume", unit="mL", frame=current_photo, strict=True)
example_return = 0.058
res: 3.7
